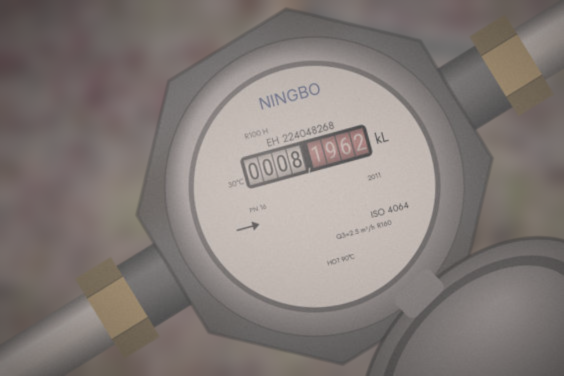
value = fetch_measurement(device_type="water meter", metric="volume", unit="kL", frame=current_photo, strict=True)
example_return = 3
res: 8.1962
